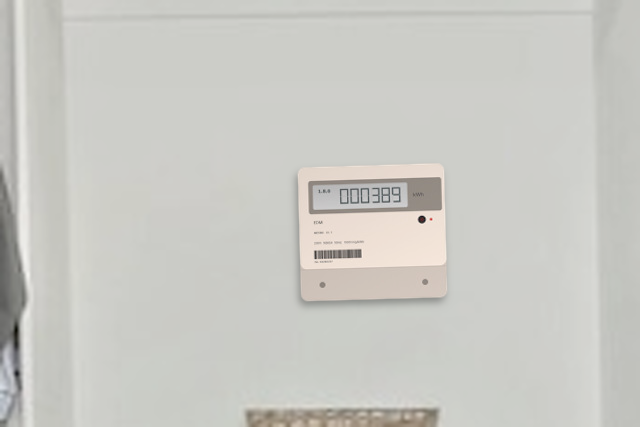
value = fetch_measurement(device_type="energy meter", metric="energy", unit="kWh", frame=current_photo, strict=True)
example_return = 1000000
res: 389
